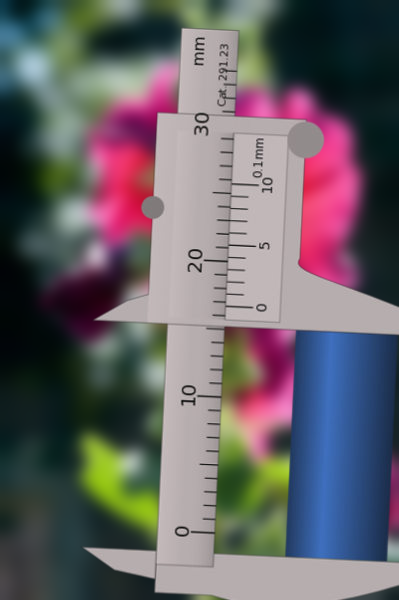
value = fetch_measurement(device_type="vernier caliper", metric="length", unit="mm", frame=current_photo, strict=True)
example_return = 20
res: 16.7
